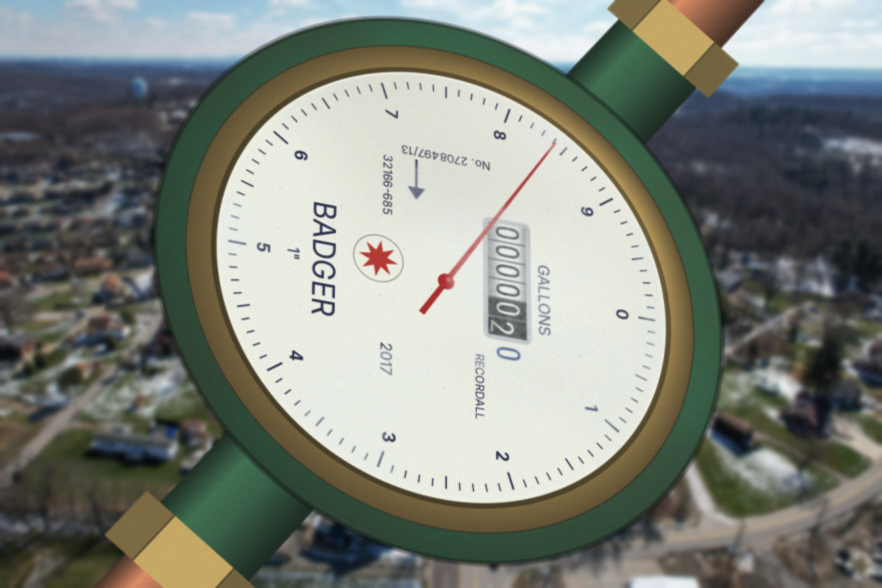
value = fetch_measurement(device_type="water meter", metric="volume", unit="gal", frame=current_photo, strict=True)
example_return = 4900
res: 18.4
